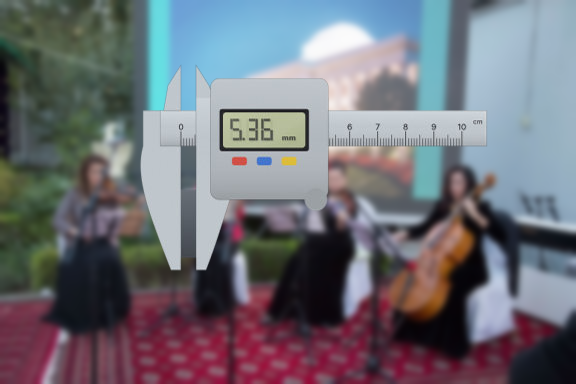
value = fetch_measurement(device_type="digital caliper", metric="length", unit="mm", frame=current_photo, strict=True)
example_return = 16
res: 5.36
